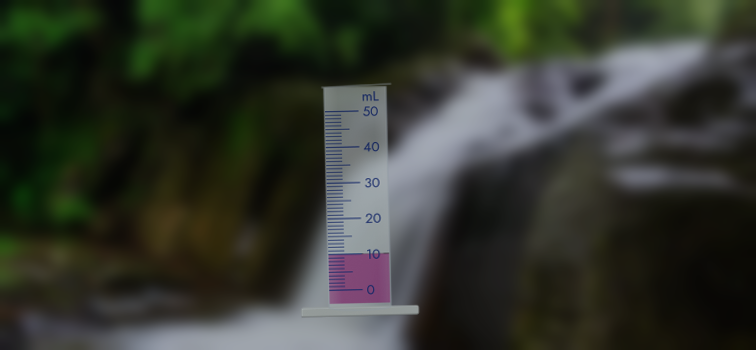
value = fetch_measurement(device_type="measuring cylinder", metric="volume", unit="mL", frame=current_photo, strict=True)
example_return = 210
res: 10
